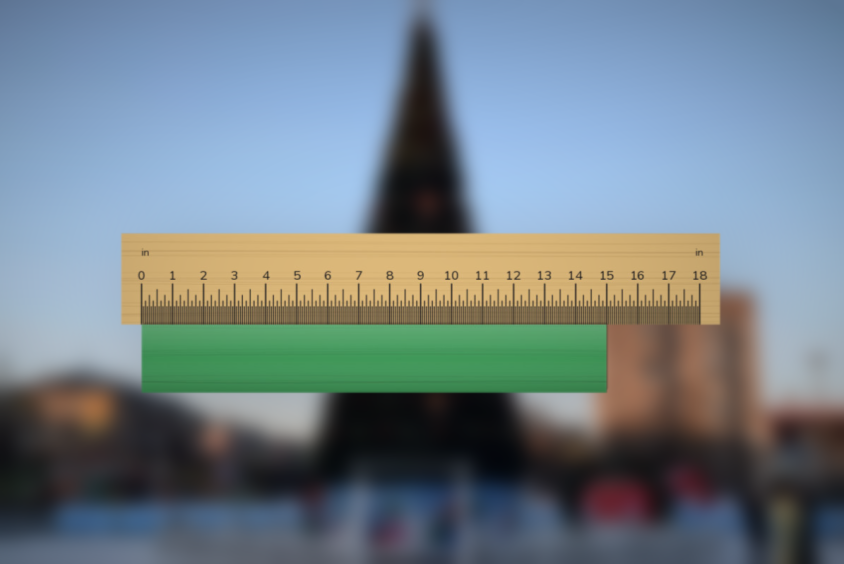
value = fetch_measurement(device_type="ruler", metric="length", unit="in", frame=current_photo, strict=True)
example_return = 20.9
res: 15
